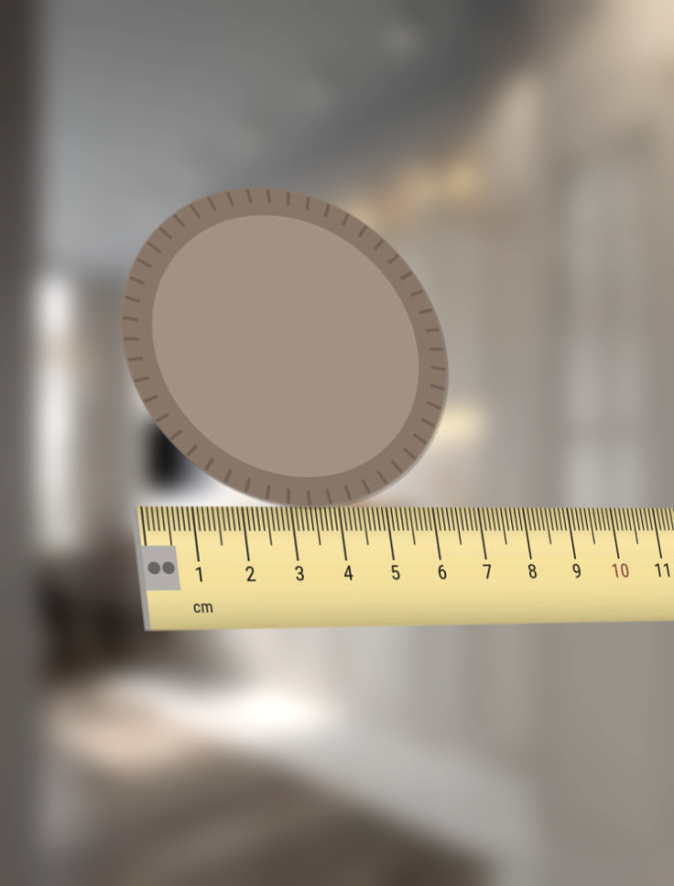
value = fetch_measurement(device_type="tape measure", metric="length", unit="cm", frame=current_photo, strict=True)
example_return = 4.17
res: 6.8
